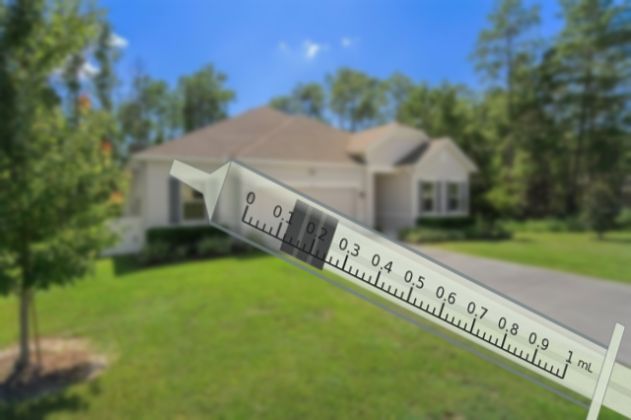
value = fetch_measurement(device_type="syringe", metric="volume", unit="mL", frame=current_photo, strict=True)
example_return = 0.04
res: 0.12
